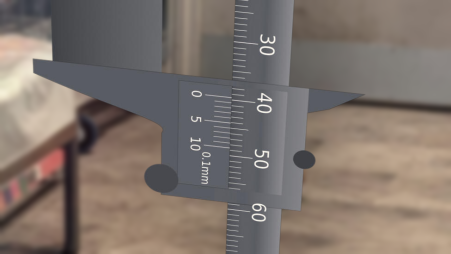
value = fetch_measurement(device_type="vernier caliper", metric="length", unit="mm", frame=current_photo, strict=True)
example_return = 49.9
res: 39.6
